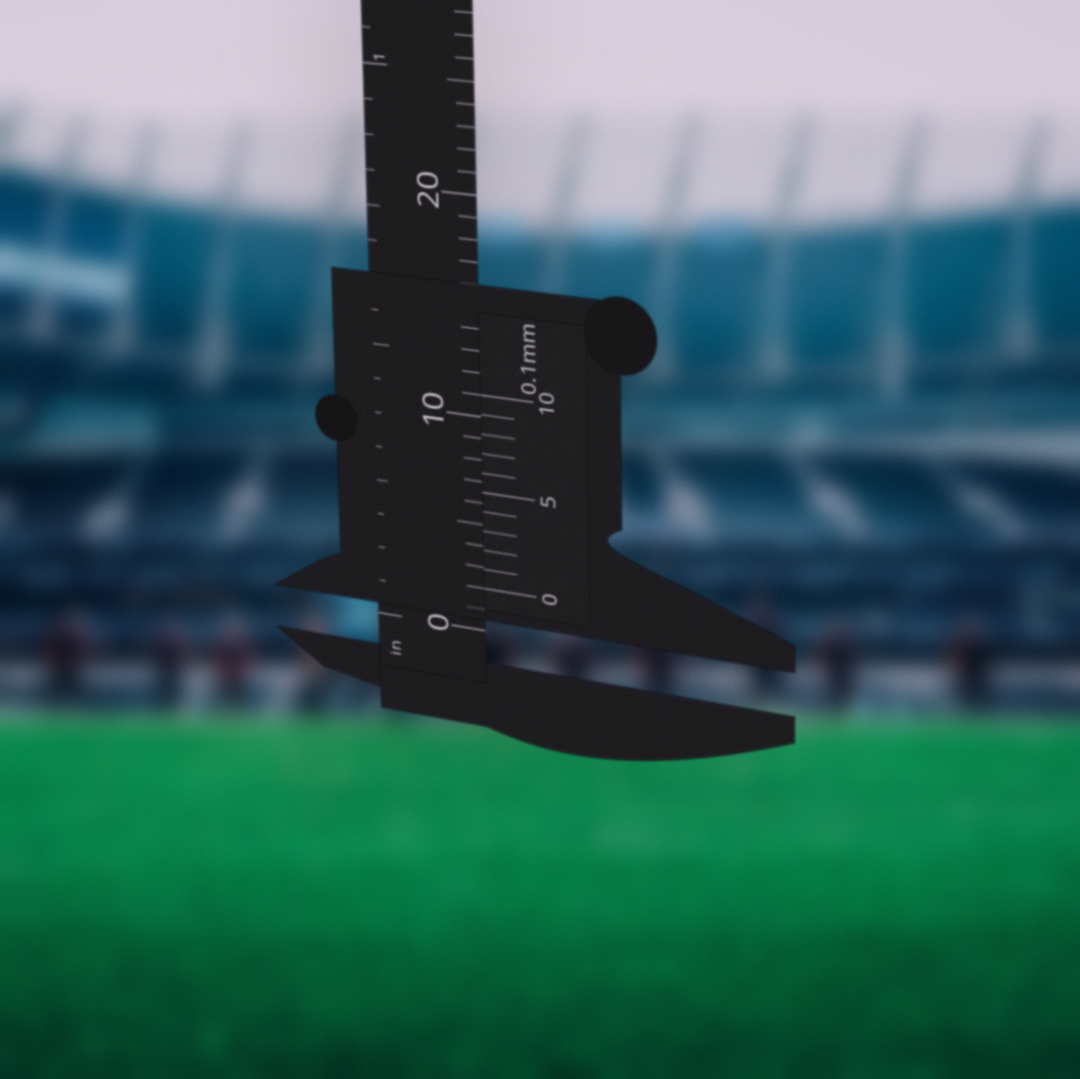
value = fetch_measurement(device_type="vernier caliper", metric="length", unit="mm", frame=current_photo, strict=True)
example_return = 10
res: 2.0
